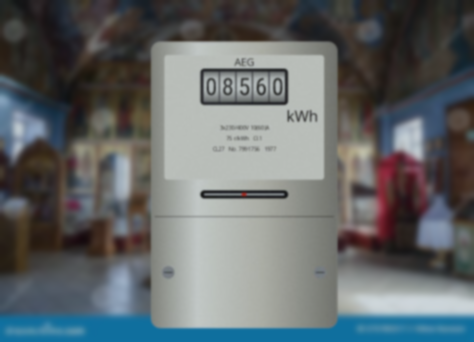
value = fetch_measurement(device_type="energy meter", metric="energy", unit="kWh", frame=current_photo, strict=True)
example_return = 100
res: 8560
